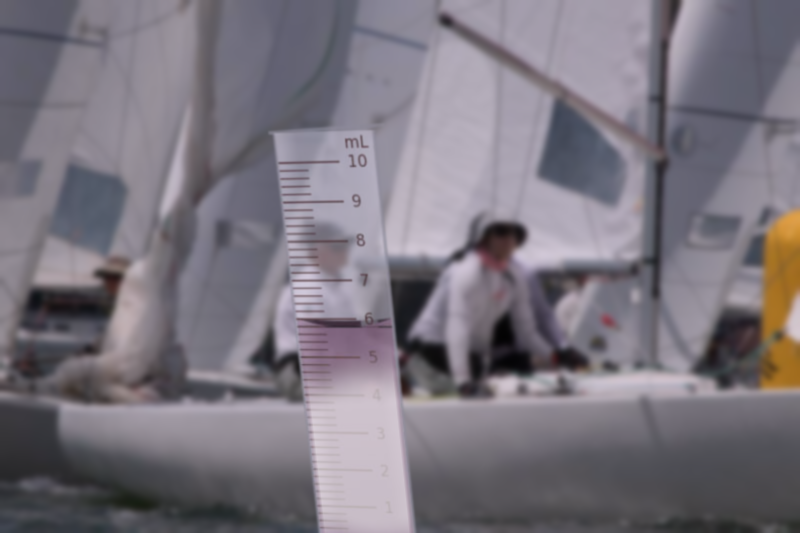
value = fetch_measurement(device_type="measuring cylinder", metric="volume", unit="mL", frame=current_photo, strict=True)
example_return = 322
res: 5.8
